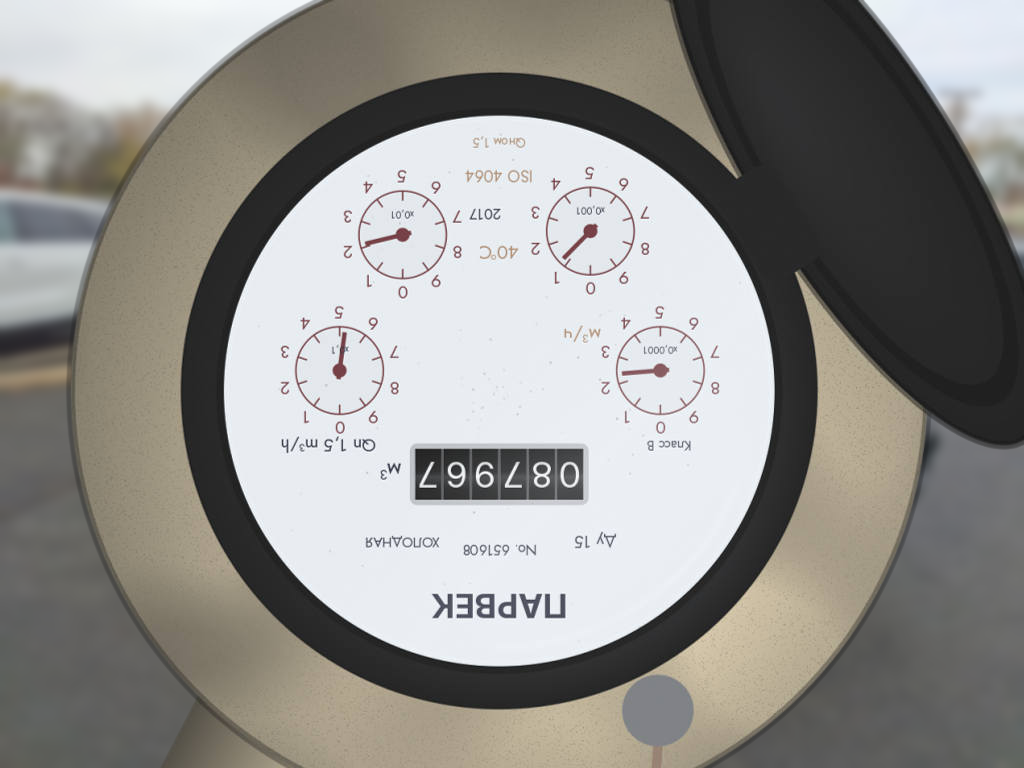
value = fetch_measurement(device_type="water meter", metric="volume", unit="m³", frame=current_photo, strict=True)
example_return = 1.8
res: 87967.5212
